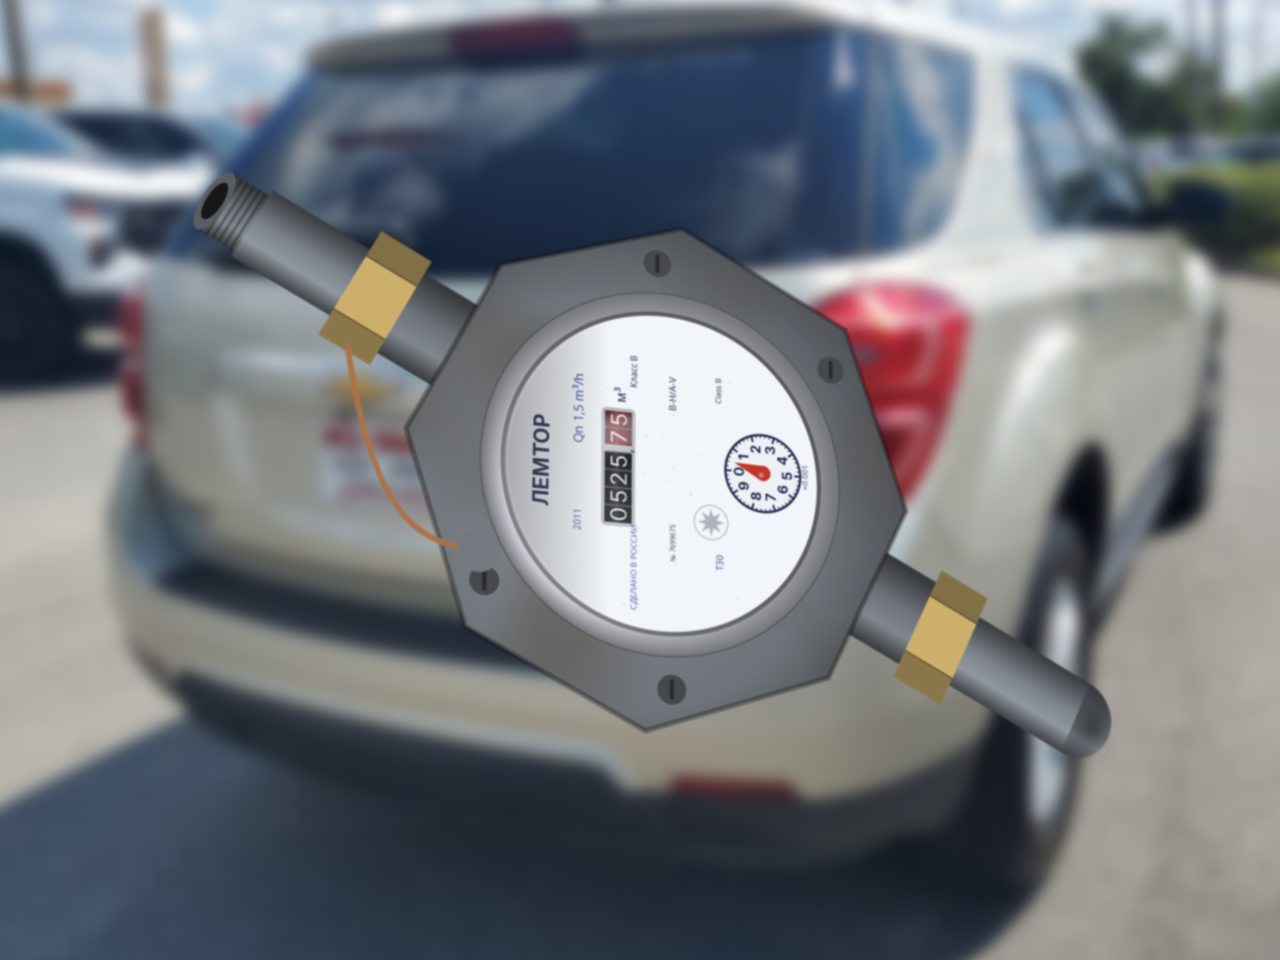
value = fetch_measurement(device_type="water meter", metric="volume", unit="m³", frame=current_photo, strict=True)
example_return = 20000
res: 525.750
